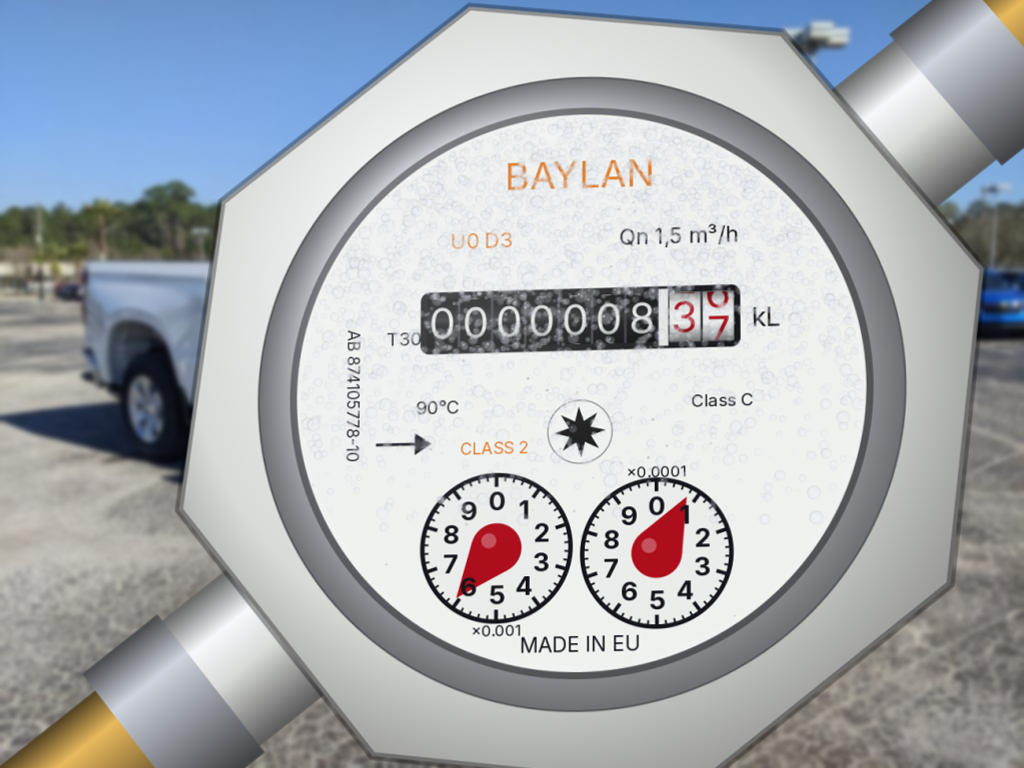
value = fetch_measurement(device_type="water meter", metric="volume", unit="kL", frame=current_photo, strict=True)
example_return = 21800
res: 8.3660
